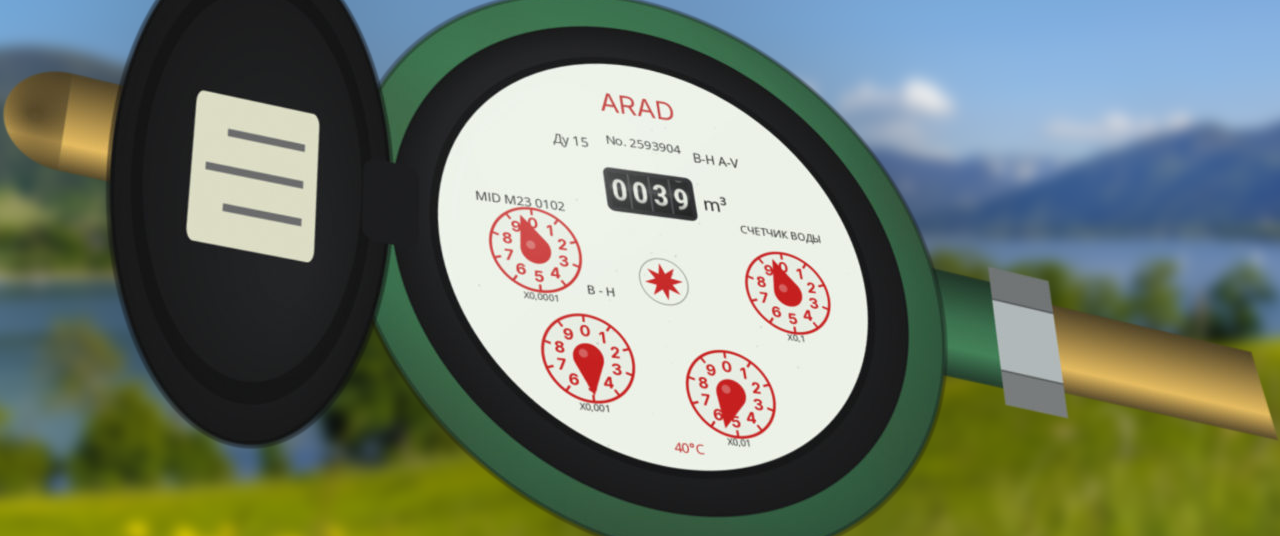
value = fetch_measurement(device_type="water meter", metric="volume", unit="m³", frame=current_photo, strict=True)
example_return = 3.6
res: 38.9549
